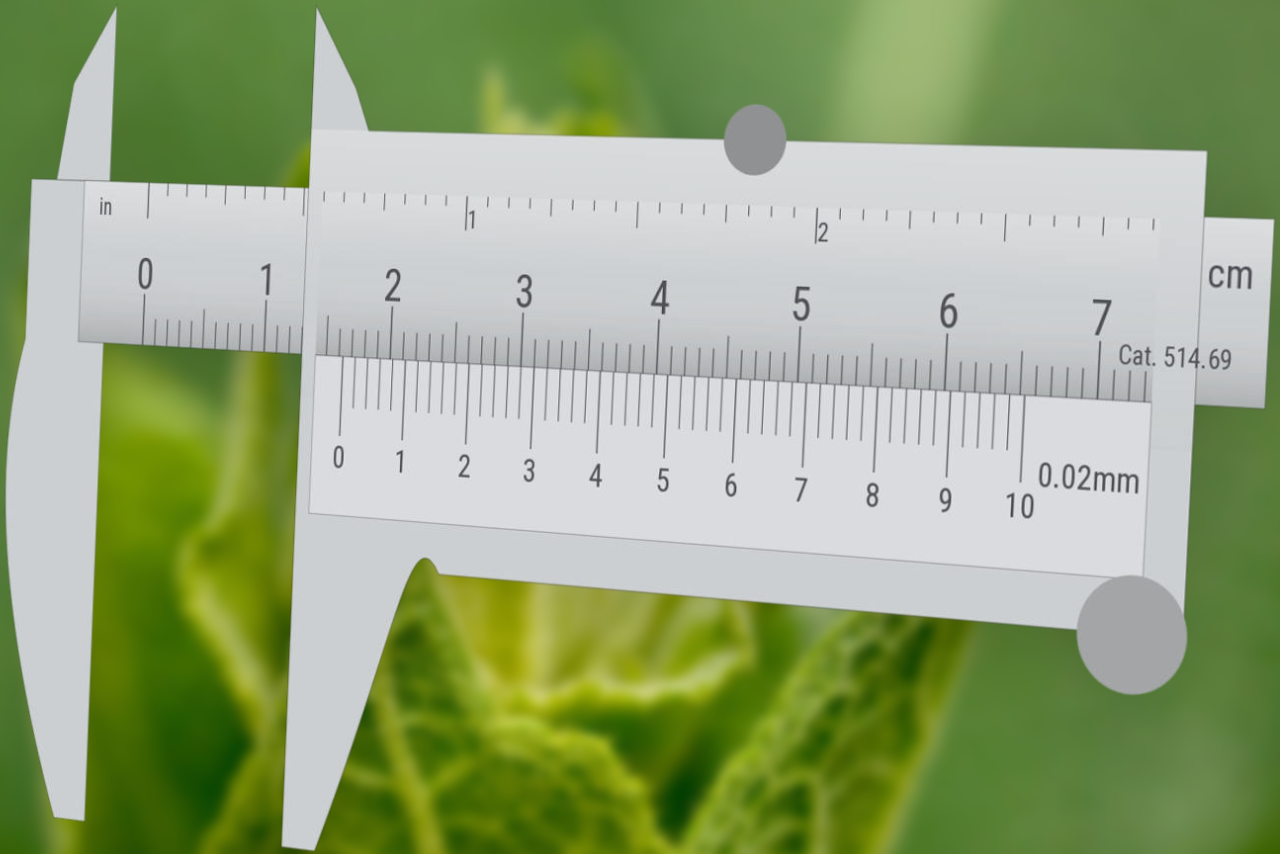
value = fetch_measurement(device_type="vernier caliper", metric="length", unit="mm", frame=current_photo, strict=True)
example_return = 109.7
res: 16.3
